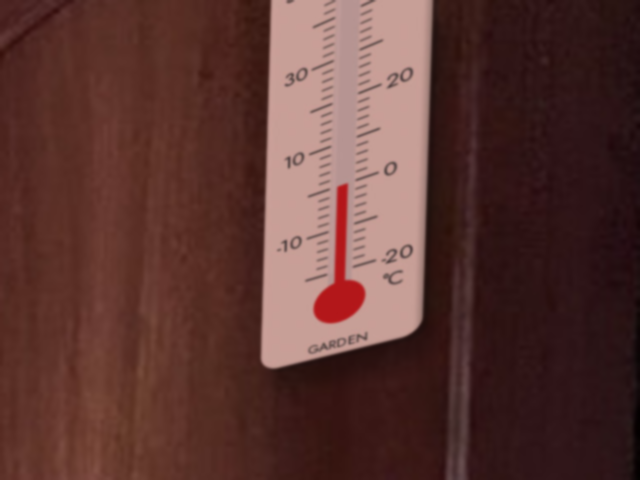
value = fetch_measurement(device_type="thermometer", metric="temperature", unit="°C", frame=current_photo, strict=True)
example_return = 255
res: 0
